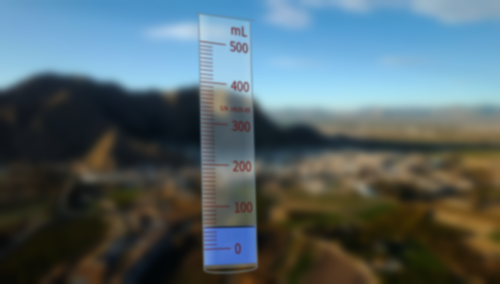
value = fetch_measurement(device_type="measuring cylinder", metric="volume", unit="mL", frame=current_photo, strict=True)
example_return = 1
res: 50
